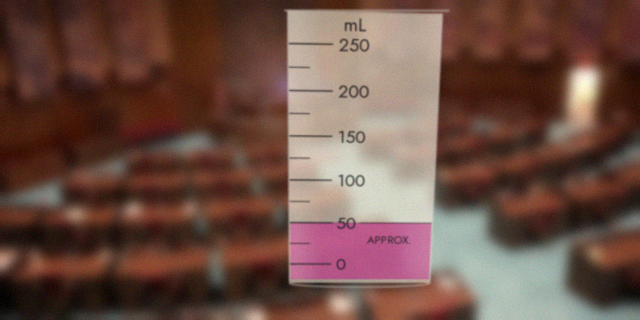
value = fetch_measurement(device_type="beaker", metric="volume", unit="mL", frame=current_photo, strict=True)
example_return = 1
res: 50
